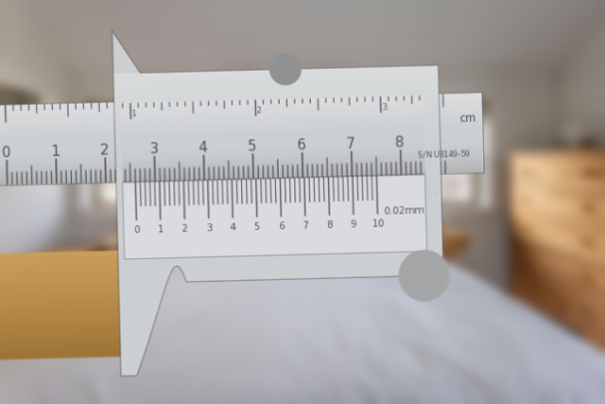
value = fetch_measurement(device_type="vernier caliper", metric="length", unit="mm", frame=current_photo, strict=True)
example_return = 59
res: 26.0
